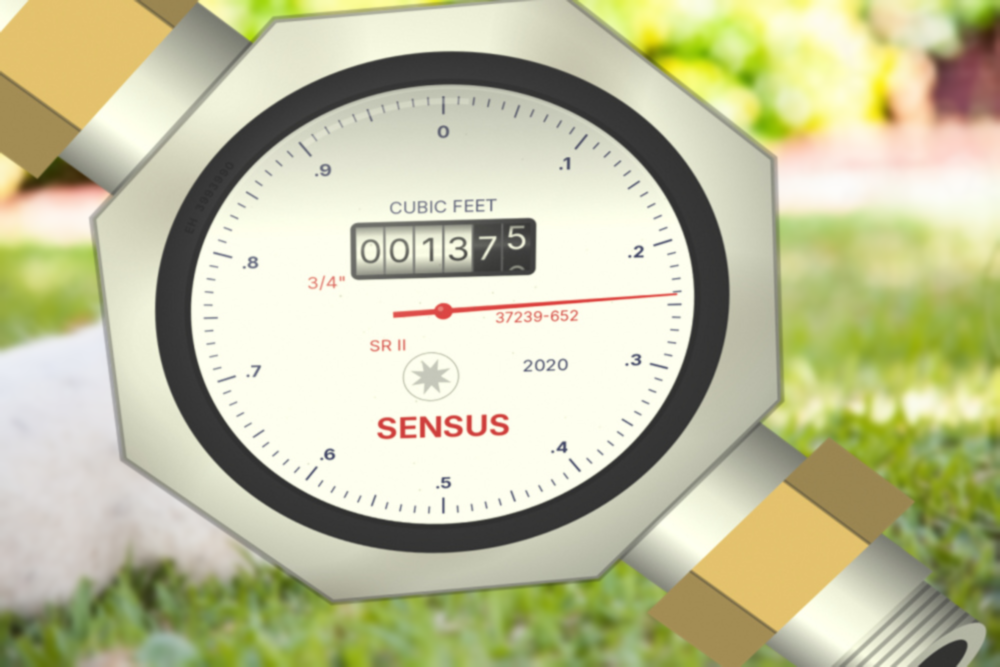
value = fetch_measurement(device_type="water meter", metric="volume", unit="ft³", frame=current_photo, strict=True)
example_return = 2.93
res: 1375.24
